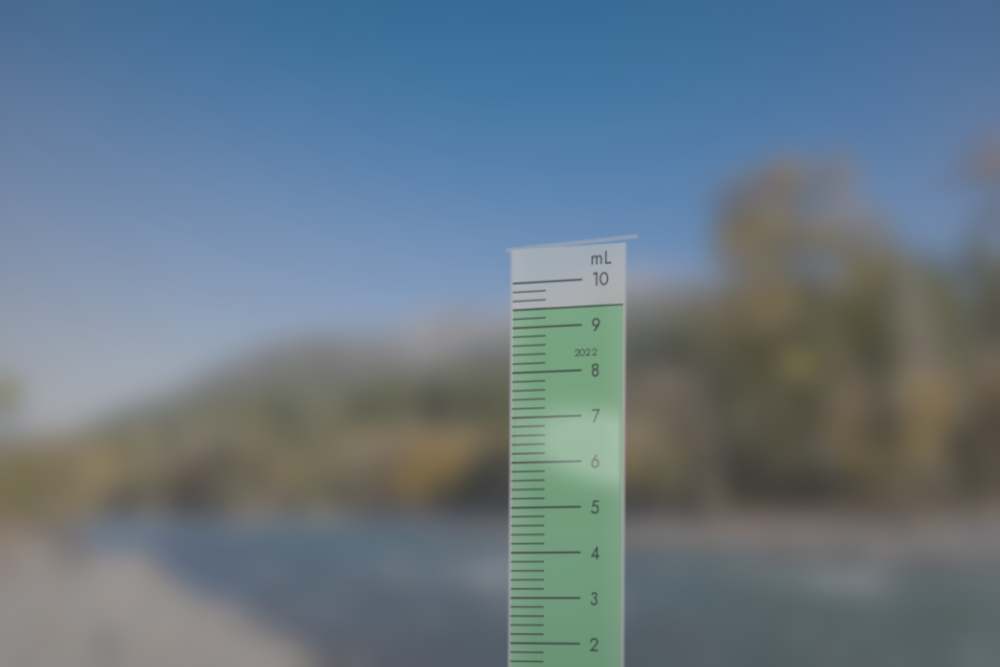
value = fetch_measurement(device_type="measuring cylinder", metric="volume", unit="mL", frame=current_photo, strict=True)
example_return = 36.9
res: 9.4
